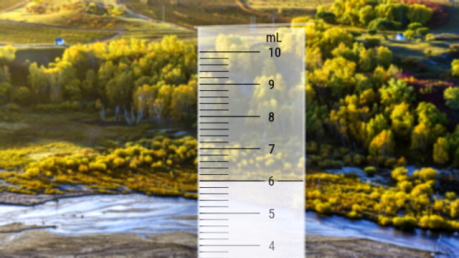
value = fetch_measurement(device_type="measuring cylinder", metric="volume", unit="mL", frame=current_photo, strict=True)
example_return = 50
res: 6
